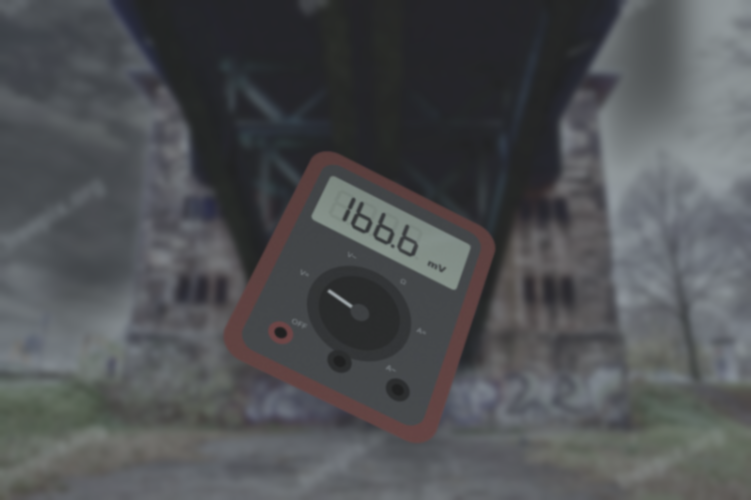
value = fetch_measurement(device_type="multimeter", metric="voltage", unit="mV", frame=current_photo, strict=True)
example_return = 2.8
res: 166.6
